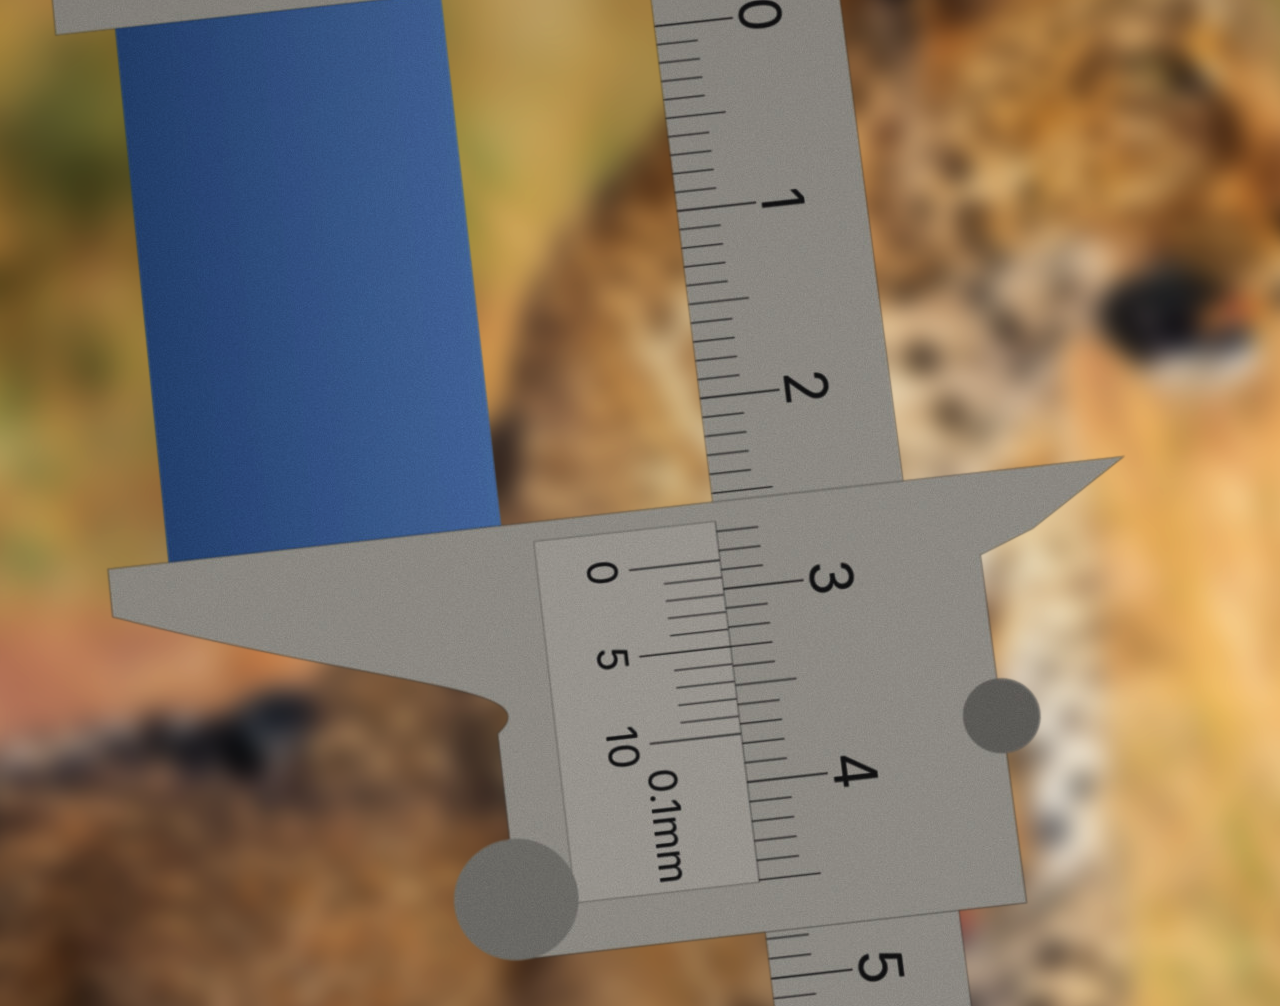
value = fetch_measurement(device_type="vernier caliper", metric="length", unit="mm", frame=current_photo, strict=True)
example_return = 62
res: 28.5
